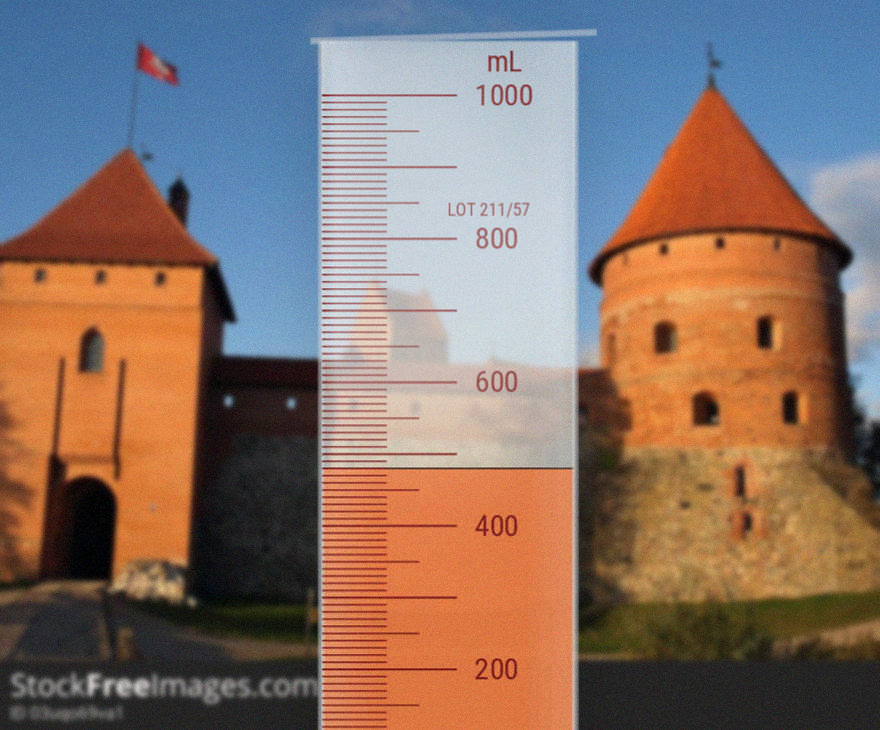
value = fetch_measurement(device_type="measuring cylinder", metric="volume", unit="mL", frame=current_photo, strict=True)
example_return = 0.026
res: 480
